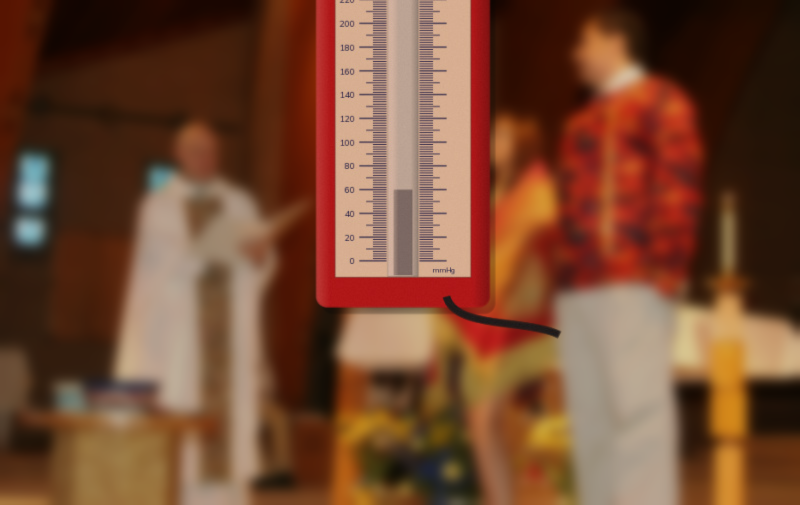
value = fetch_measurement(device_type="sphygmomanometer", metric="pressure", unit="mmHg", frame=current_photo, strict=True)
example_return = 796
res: 60
